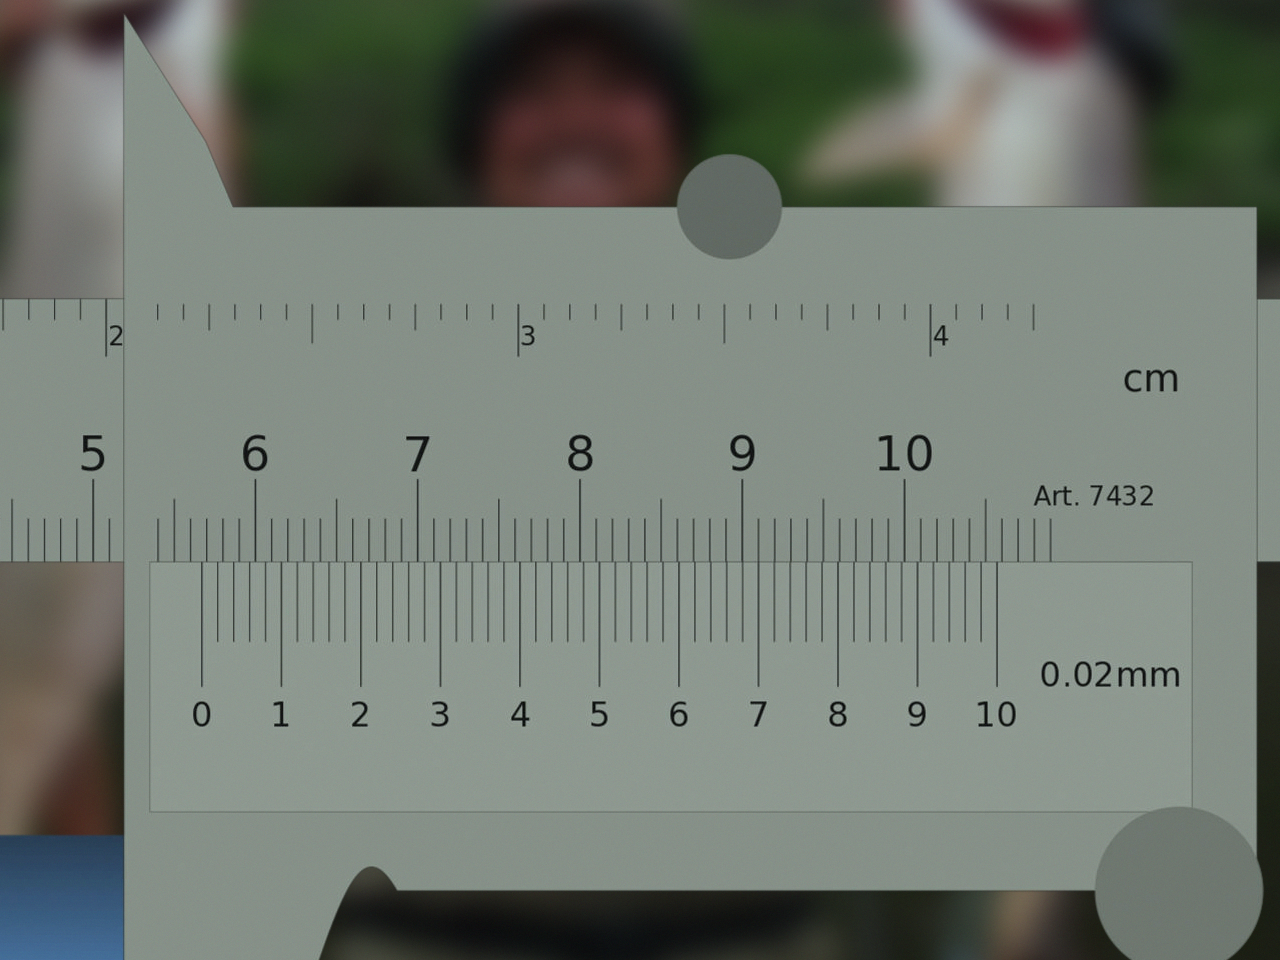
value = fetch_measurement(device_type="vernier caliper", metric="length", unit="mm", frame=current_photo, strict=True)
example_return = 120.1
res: 56.7
